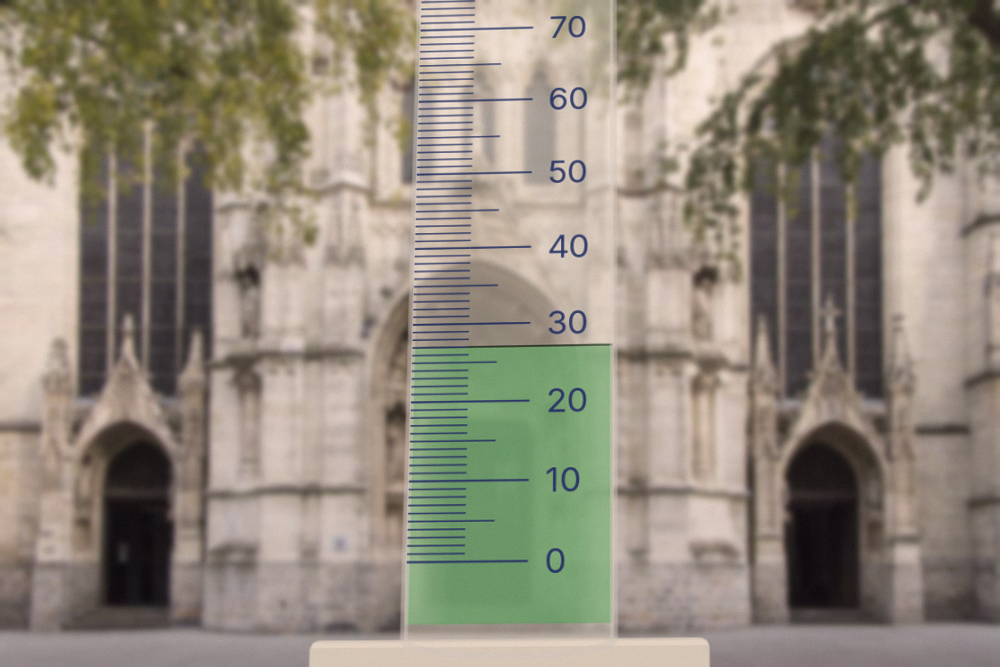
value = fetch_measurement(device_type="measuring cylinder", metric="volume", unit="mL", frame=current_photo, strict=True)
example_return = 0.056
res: 27
